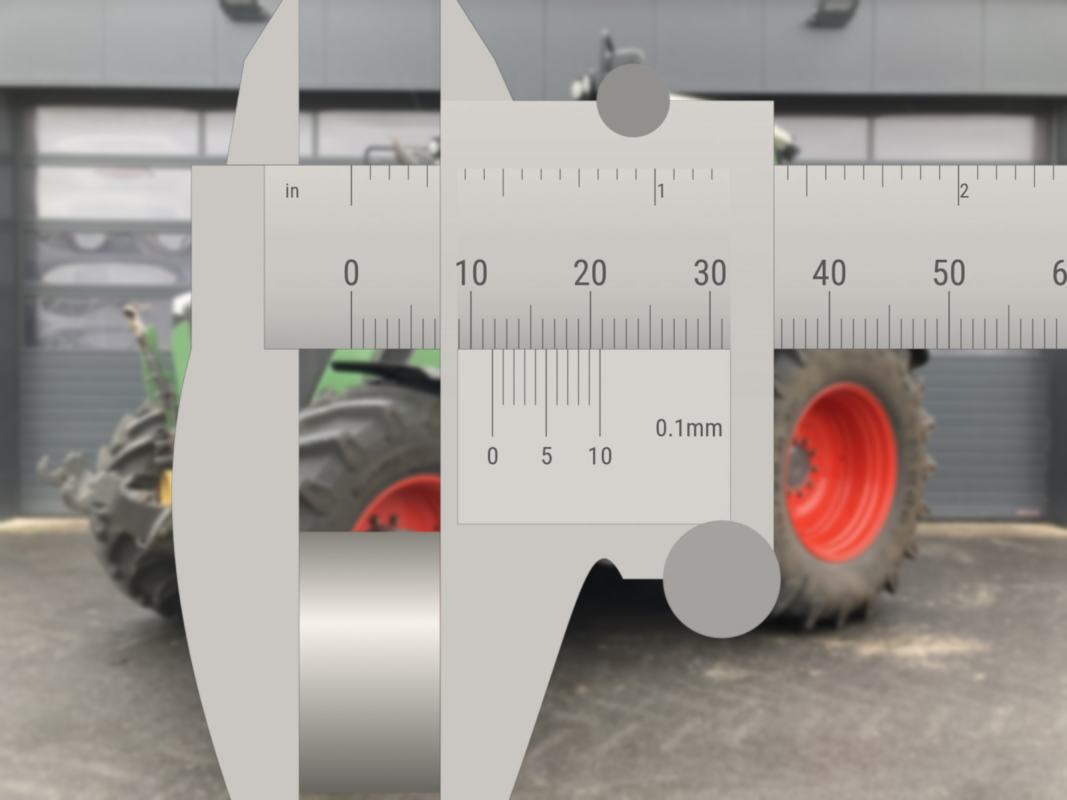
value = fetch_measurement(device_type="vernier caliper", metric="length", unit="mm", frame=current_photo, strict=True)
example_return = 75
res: 11.8
